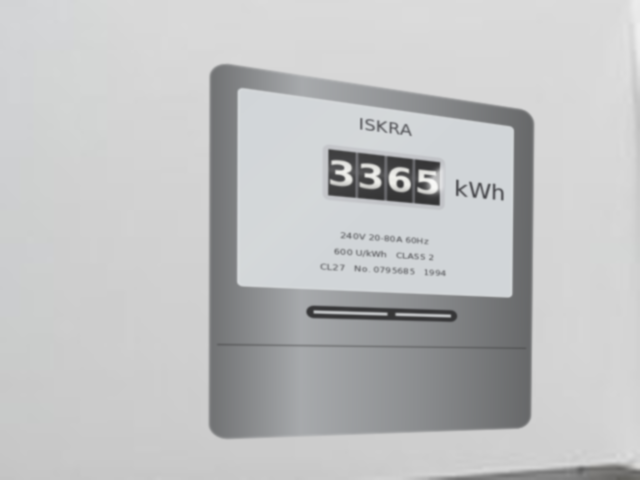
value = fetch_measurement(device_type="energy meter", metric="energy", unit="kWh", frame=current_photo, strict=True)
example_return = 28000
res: 3365
